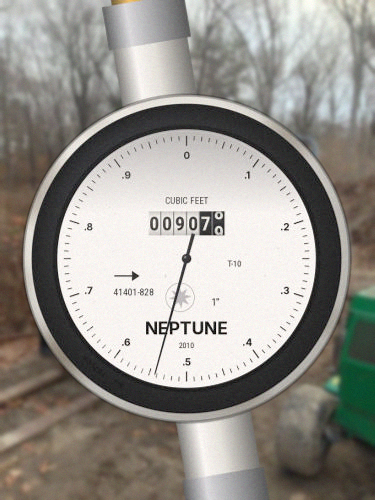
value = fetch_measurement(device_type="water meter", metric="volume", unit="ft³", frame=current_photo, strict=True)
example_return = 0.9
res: 9078.54
